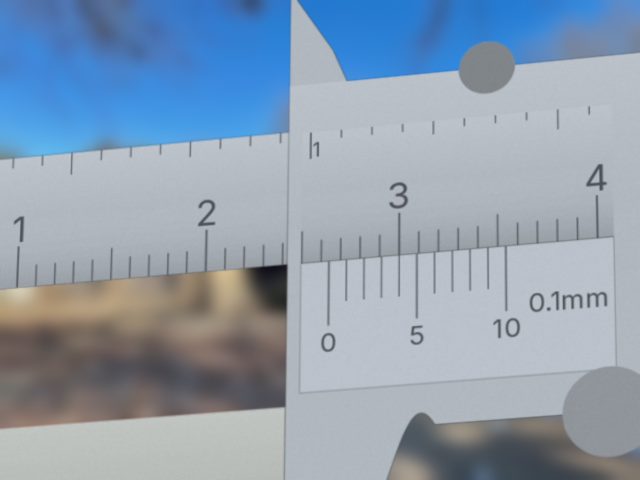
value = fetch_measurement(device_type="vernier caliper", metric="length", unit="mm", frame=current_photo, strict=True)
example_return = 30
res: 26.4
